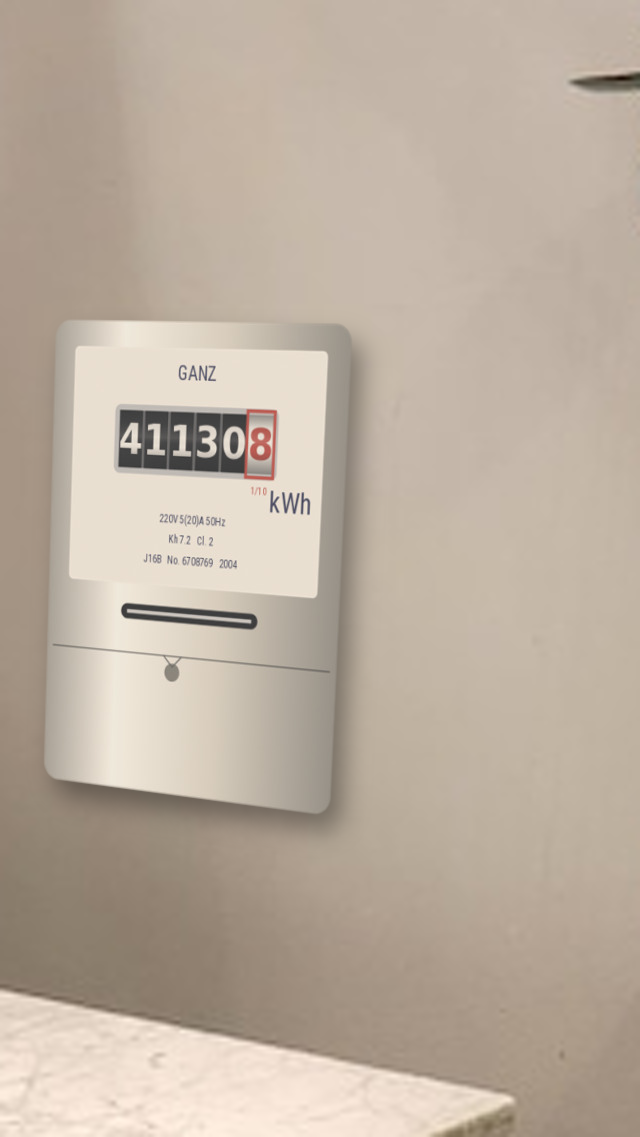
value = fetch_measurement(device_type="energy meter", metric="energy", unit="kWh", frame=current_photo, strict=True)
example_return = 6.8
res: 41130.8
